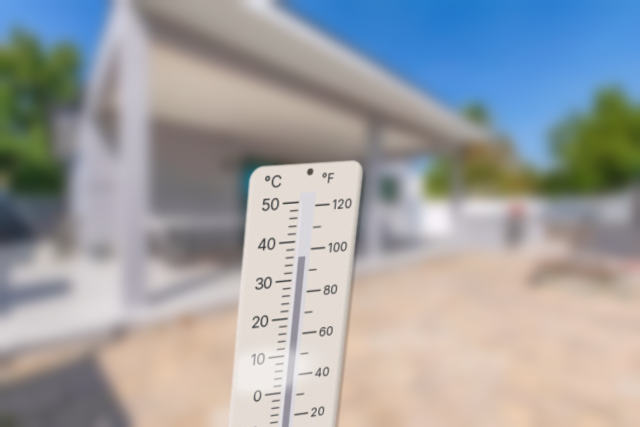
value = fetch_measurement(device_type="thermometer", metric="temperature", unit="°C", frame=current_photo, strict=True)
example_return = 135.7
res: 36
